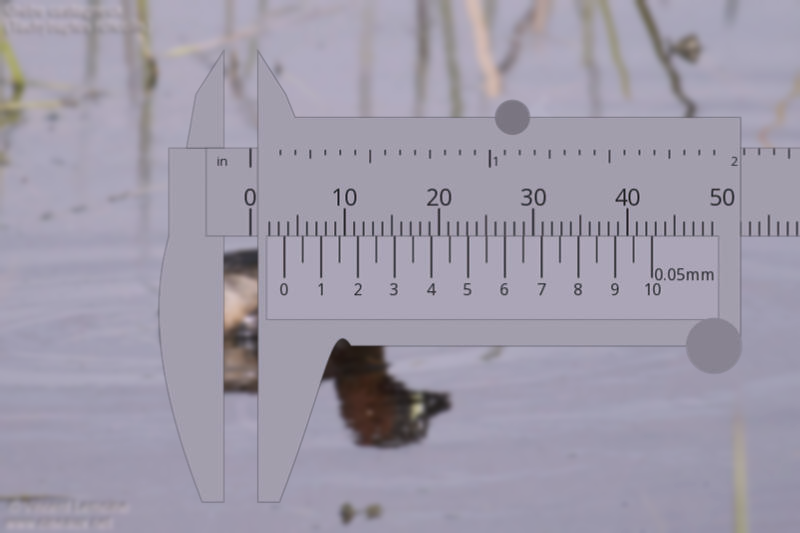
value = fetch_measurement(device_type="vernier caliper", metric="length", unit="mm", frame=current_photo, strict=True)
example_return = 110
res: 3.6
